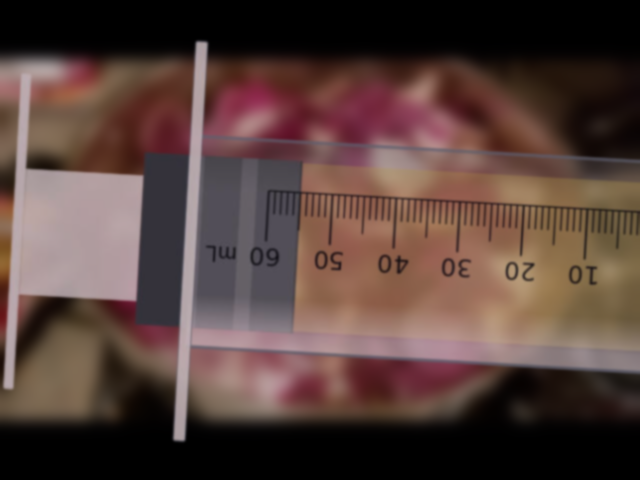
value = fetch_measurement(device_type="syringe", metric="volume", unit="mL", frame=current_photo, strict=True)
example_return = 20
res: 55
